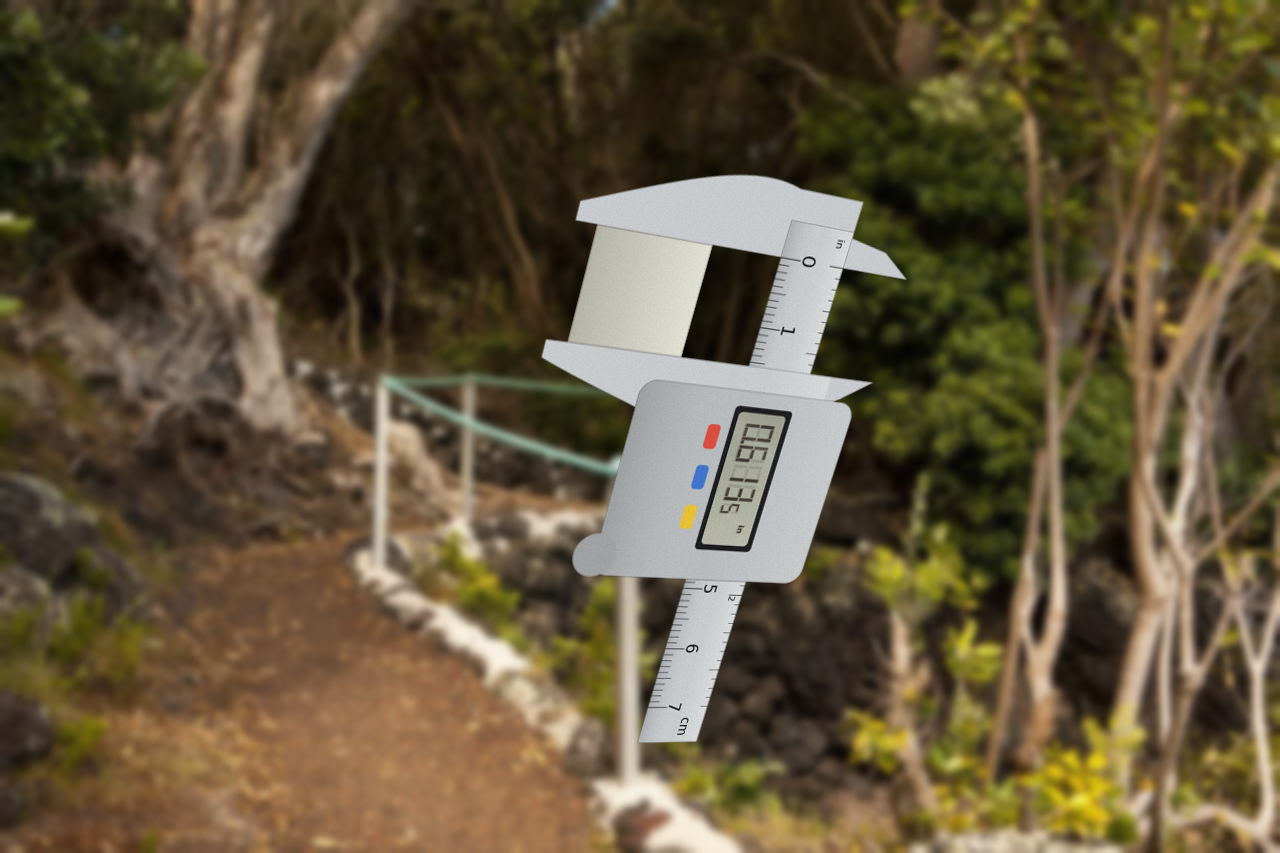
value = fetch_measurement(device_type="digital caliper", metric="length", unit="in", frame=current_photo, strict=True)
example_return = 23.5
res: 0.6135
